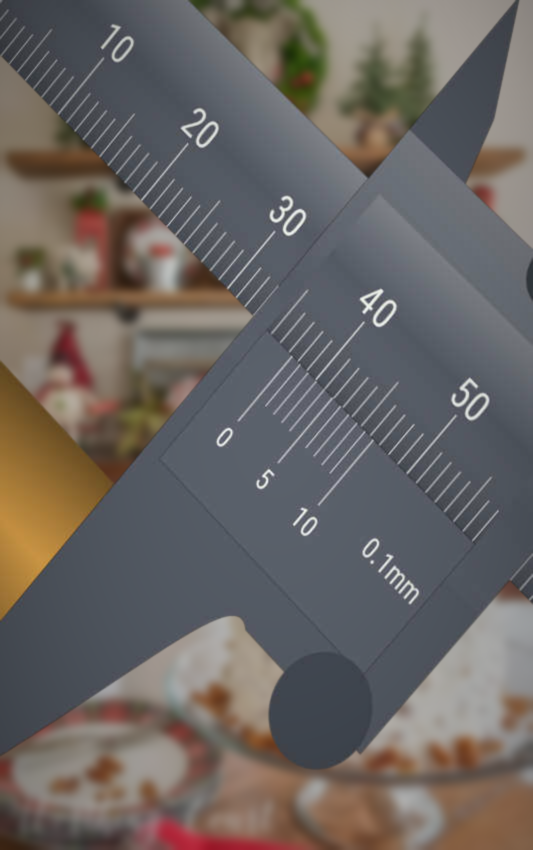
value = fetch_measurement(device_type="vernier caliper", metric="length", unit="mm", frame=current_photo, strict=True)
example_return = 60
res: 37.4
